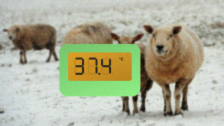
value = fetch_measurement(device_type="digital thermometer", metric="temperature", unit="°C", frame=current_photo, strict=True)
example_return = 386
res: 37.4
